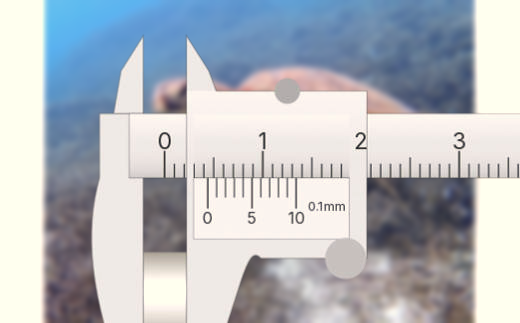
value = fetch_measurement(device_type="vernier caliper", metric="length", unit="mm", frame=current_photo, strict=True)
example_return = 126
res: 4.4
